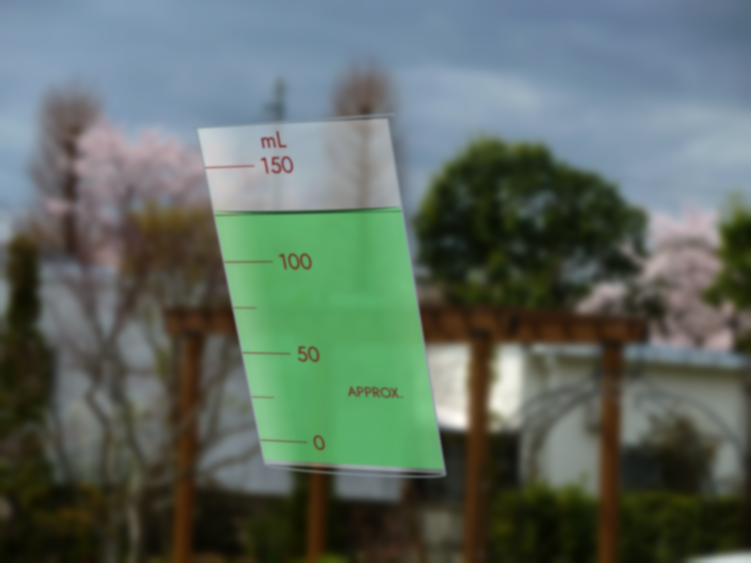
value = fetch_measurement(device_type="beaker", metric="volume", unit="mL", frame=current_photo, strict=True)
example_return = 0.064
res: 125
